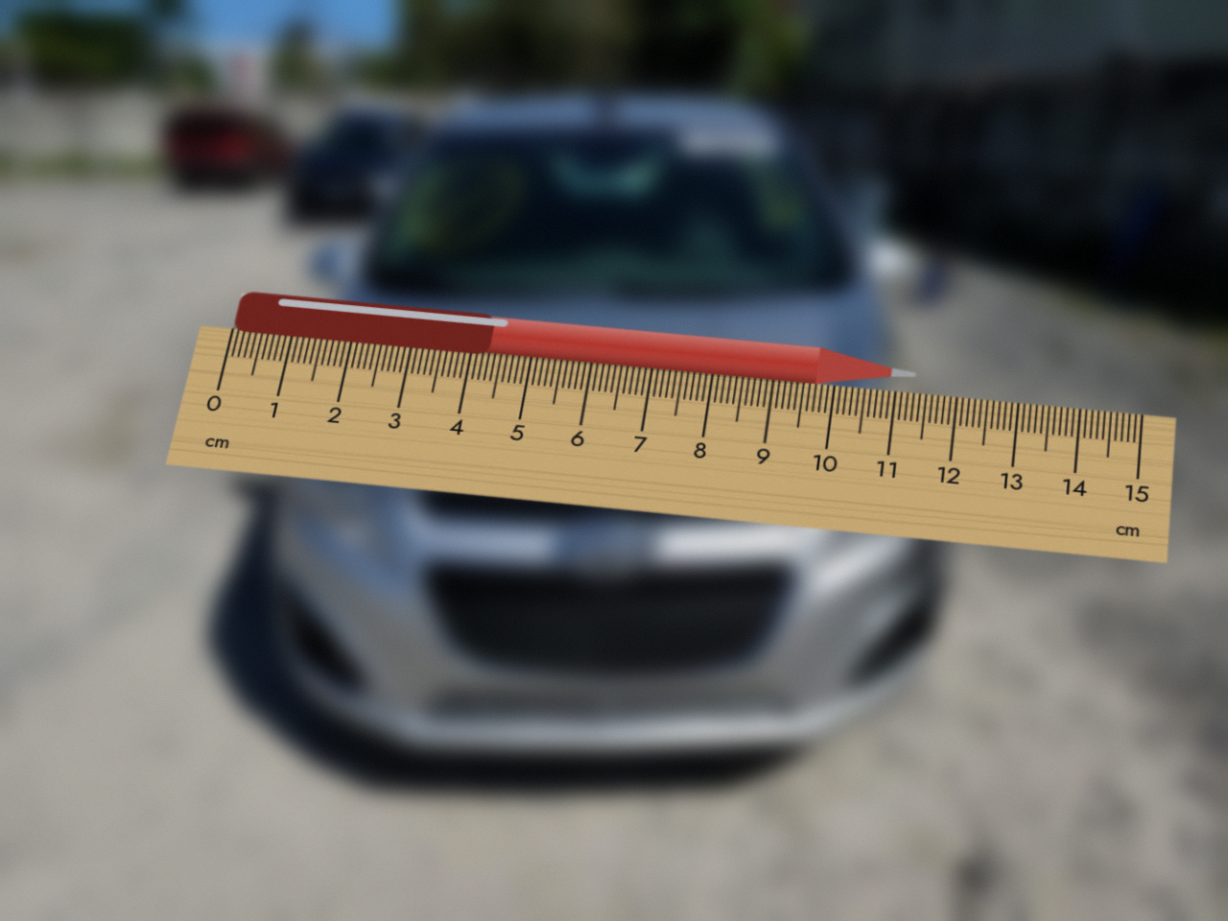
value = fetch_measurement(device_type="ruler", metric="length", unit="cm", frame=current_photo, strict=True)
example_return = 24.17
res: 11.3
